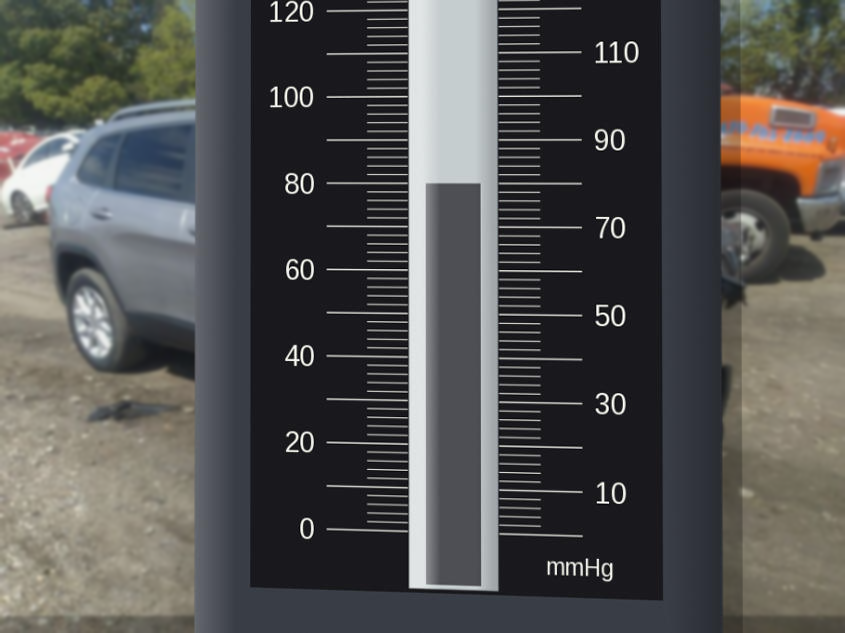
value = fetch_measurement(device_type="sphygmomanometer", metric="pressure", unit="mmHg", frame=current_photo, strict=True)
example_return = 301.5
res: 80
